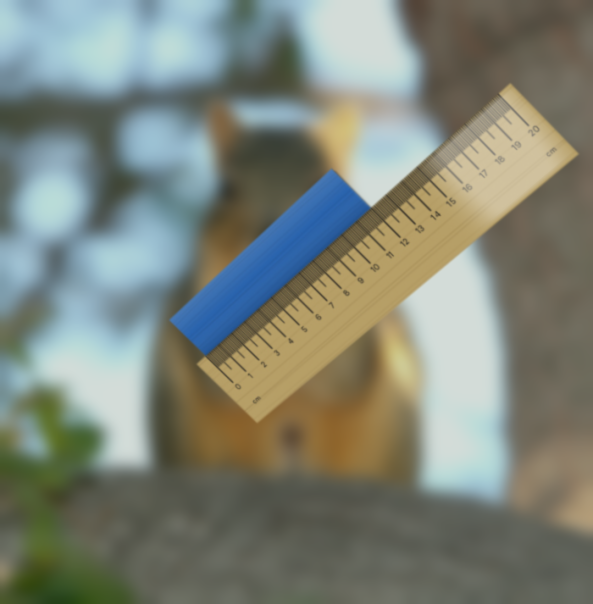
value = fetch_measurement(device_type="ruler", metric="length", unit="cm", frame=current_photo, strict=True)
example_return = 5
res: 12
